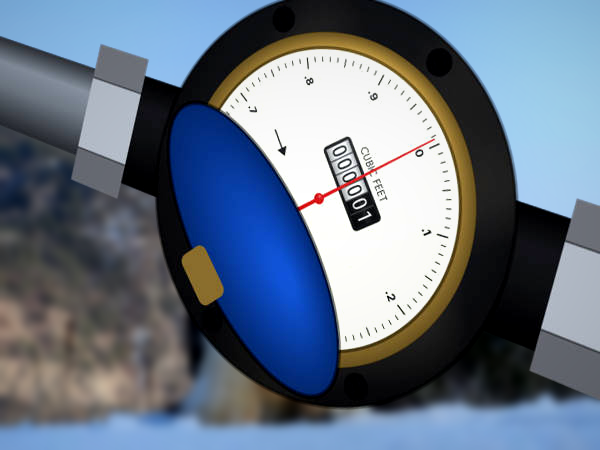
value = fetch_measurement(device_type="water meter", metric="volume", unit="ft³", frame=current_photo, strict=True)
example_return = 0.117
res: 0.99
